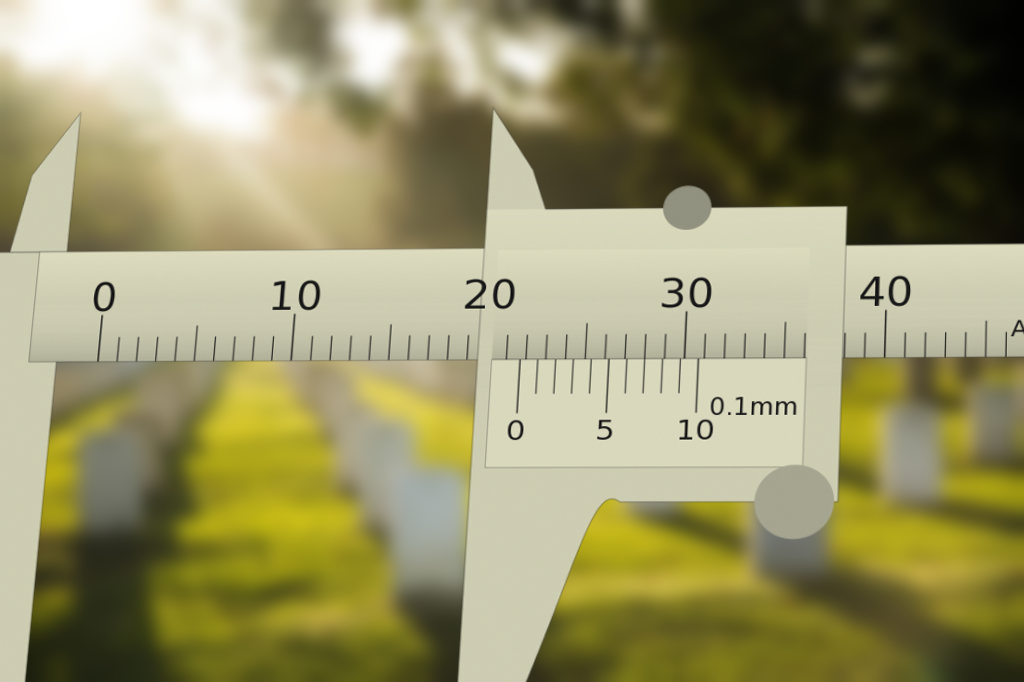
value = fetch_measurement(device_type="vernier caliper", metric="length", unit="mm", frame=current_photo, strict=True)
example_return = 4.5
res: 21.7
